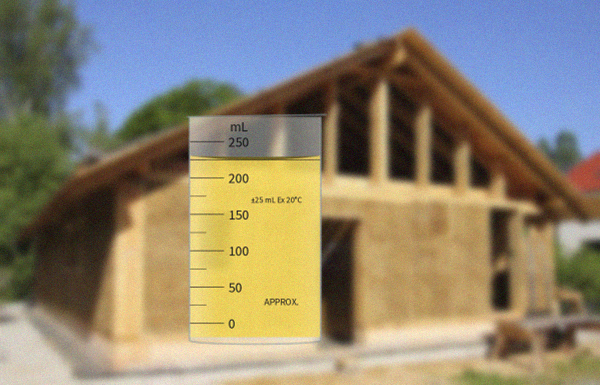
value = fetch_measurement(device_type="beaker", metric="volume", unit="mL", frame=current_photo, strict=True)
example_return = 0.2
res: 225
